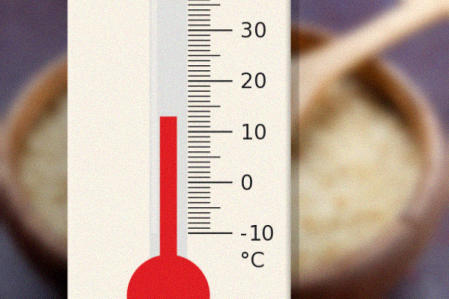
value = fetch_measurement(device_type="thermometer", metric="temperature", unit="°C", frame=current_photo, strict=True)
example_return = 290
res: 13
